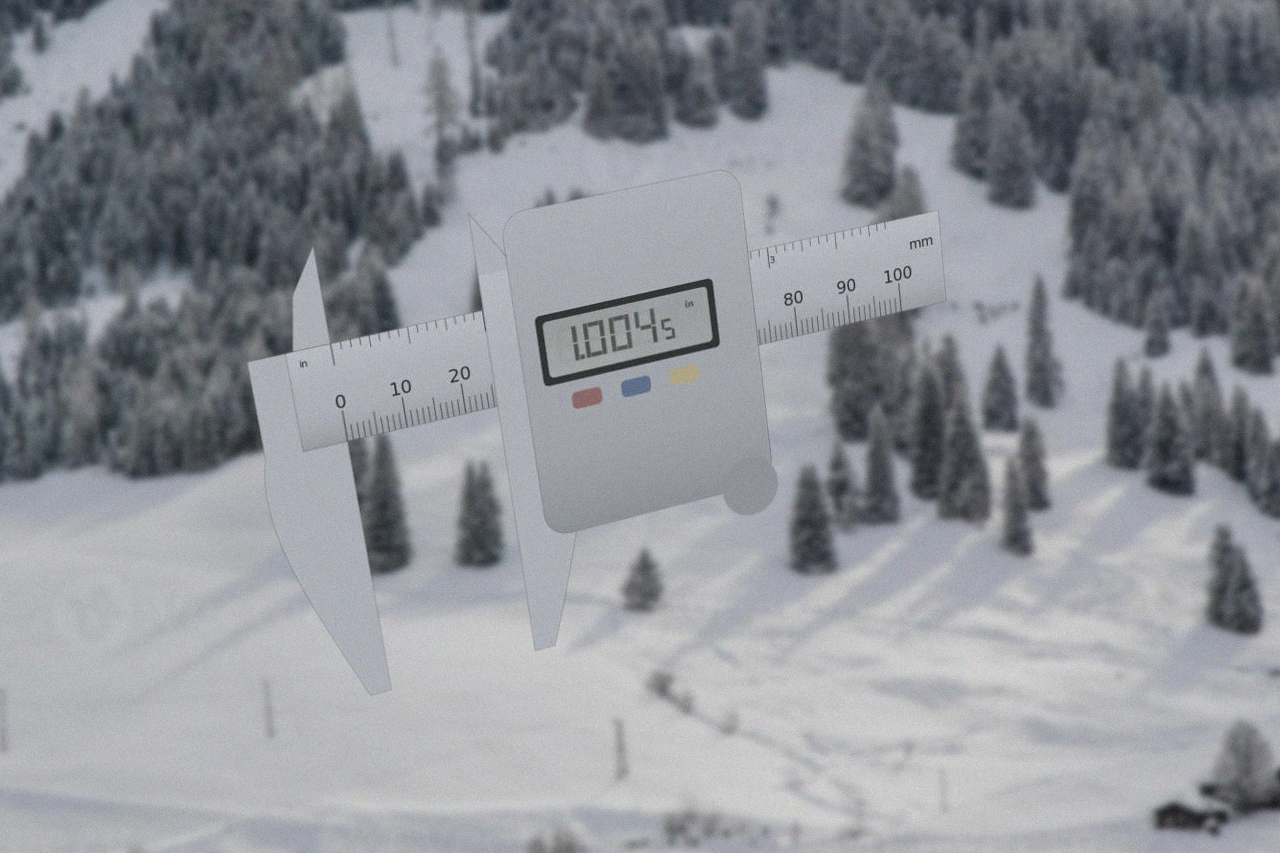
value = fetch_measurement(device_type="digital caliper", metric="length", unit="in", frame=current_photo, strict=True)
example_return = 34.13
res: 1.0045
